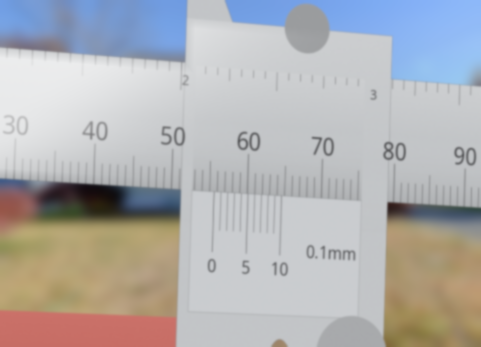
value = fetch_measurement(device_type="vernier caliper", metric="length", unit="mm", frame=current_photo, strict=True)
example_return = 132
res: 55.6
